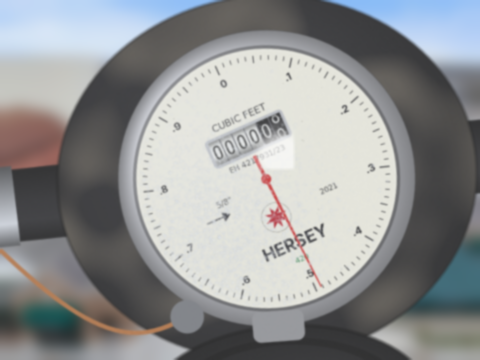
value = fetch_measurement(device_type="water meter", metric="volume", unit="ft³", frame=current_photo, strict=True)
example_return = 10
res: 8.49
